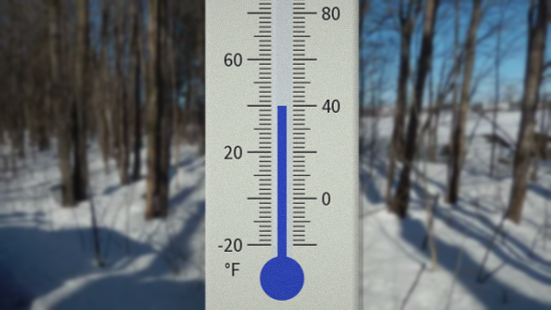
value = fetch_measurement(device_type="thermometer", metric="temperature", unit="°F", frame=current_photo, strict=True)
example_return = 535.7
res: 40
